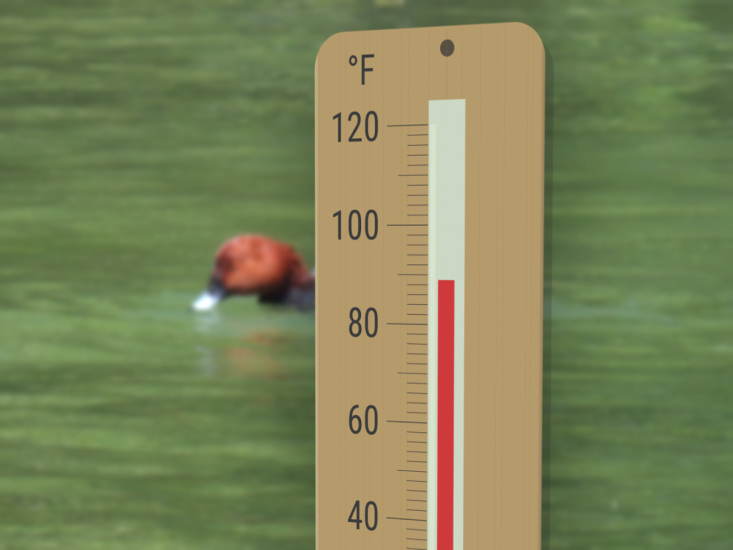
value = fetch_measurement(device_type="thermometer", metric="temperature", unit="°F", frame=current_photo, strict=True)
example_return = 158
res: 89
